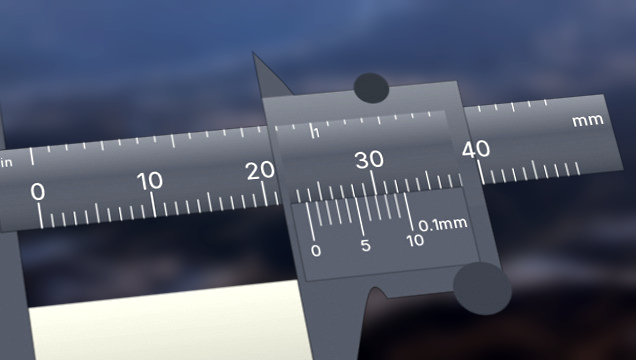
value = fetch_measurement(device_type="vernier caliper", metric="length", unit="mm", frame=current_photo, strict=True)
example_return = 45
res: 23.6
